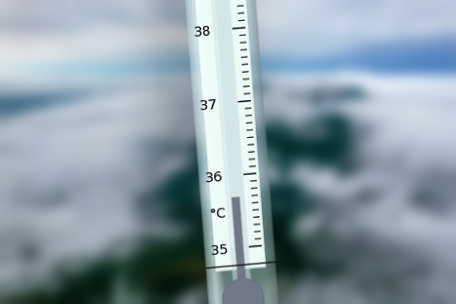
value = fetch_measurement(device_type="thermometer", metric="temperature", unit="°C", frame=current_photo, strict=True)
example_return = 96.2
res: 35.7
